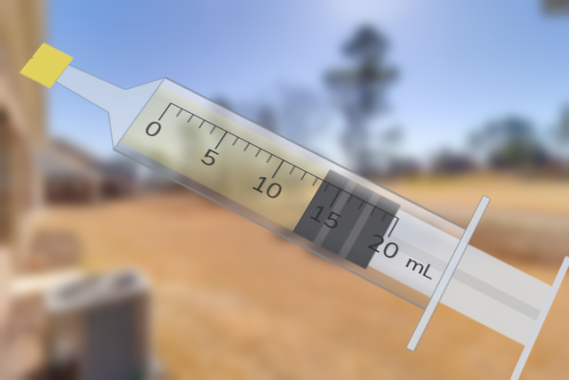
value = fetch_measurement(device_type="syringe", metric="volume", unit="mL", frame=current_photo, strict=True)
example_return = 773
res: 13.5
